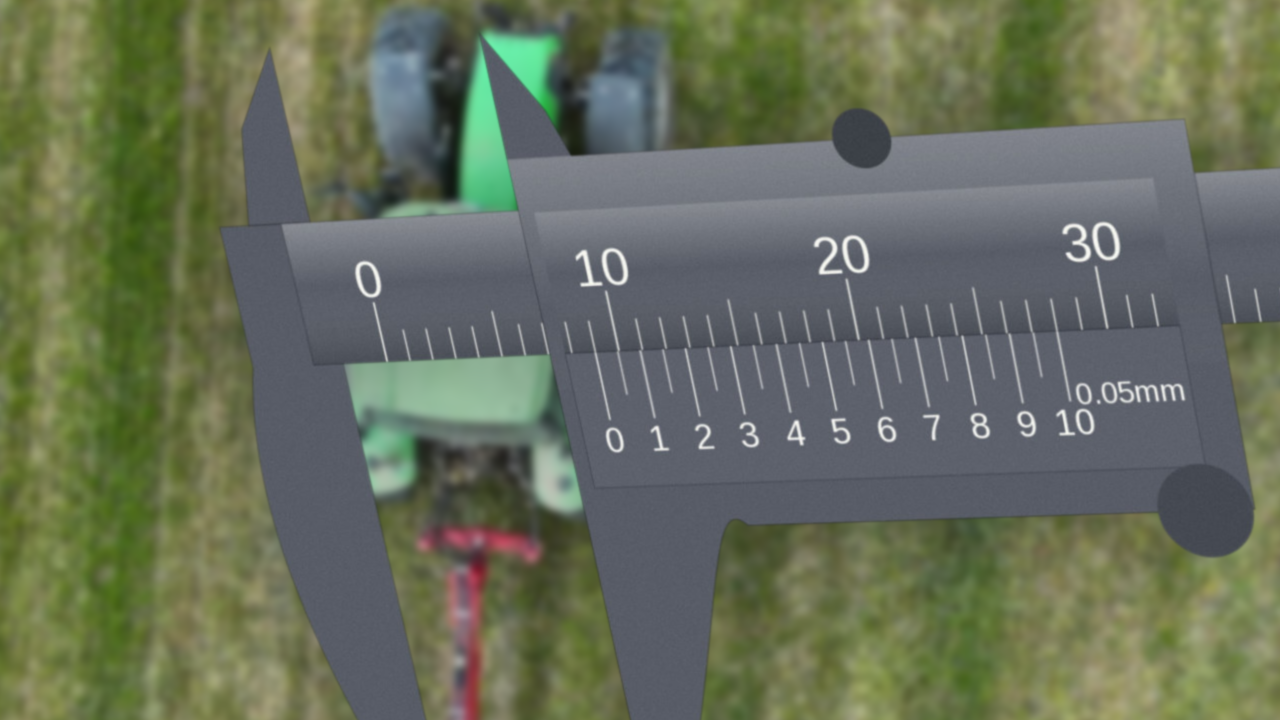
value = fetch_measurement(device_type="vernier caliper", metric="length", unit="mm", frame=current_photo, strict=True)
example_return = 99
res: 9.0
